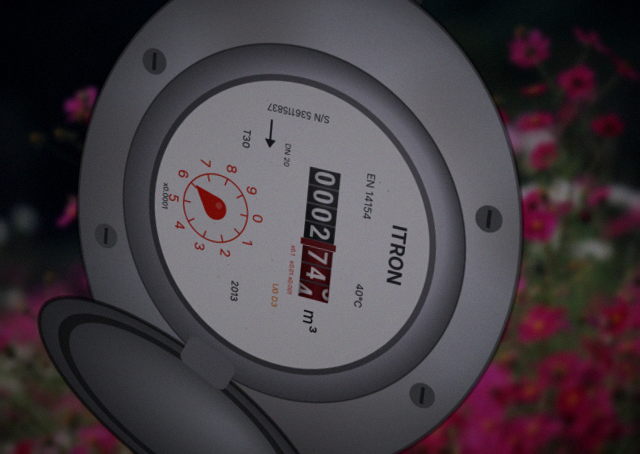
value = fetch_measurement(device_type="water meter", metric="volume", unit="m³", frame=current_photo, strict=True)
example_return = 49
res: 2.7436
